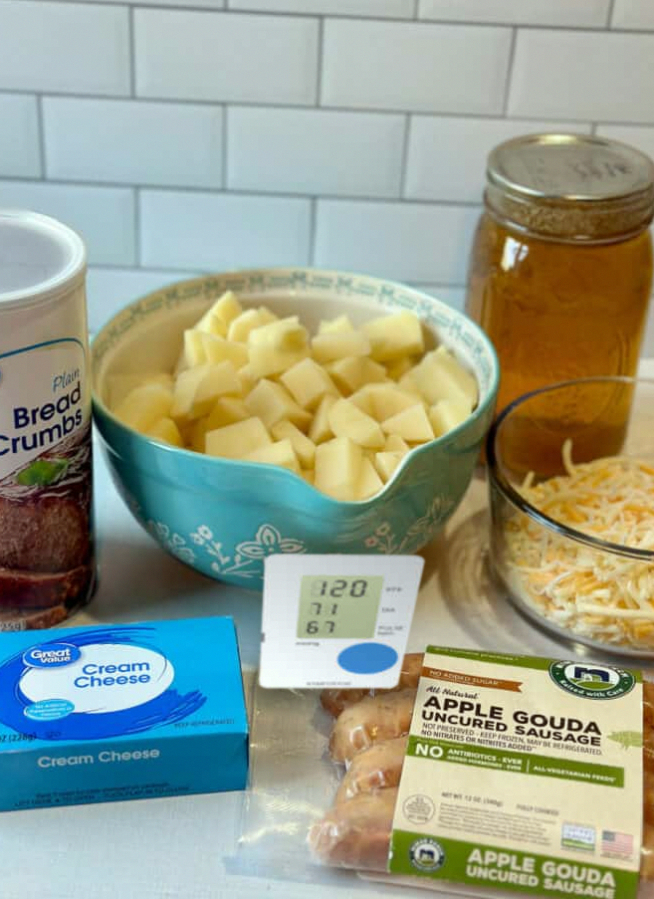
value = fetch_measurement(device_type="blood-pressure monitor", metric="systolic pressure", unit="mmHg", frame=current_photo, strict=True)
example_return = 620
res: 120
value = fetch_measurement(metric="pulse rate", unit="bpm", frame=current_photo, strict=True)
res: 67
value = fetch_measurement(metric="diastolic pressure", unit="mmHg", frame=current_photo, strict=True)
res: 71
